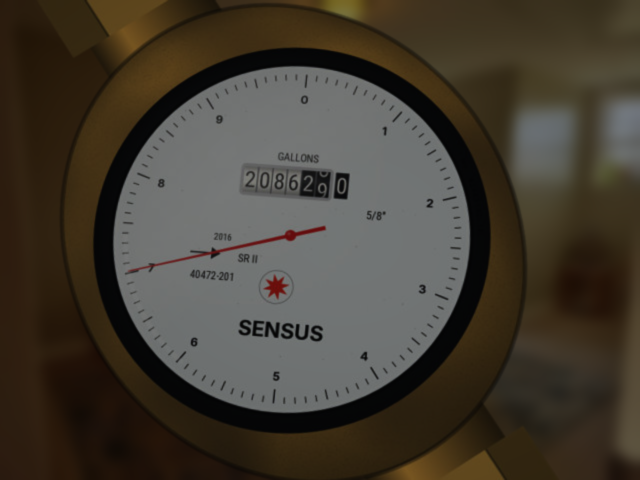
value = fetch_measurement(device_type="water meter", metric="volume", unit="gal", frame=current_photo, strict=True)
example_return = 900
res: 2086287.0
